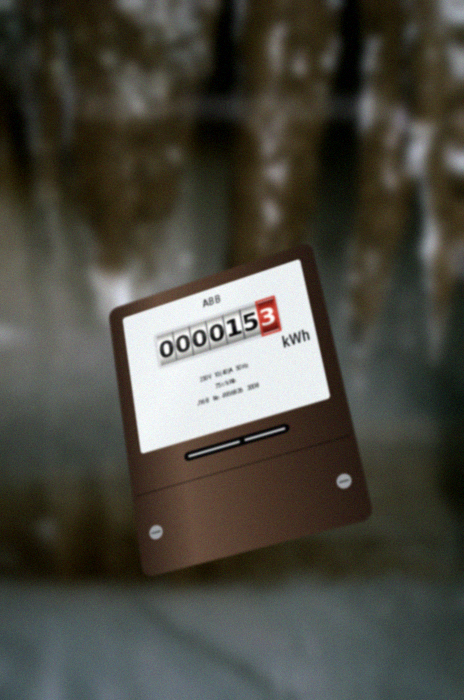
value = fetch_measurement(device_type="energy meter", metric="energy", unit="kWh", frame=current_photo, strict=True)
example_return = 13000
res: 15.3
